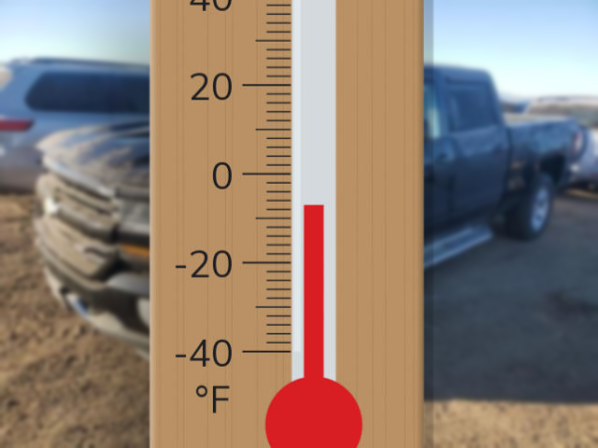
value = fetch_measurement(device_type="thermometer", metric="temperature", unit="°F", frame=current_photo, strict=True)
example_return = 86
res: -7
